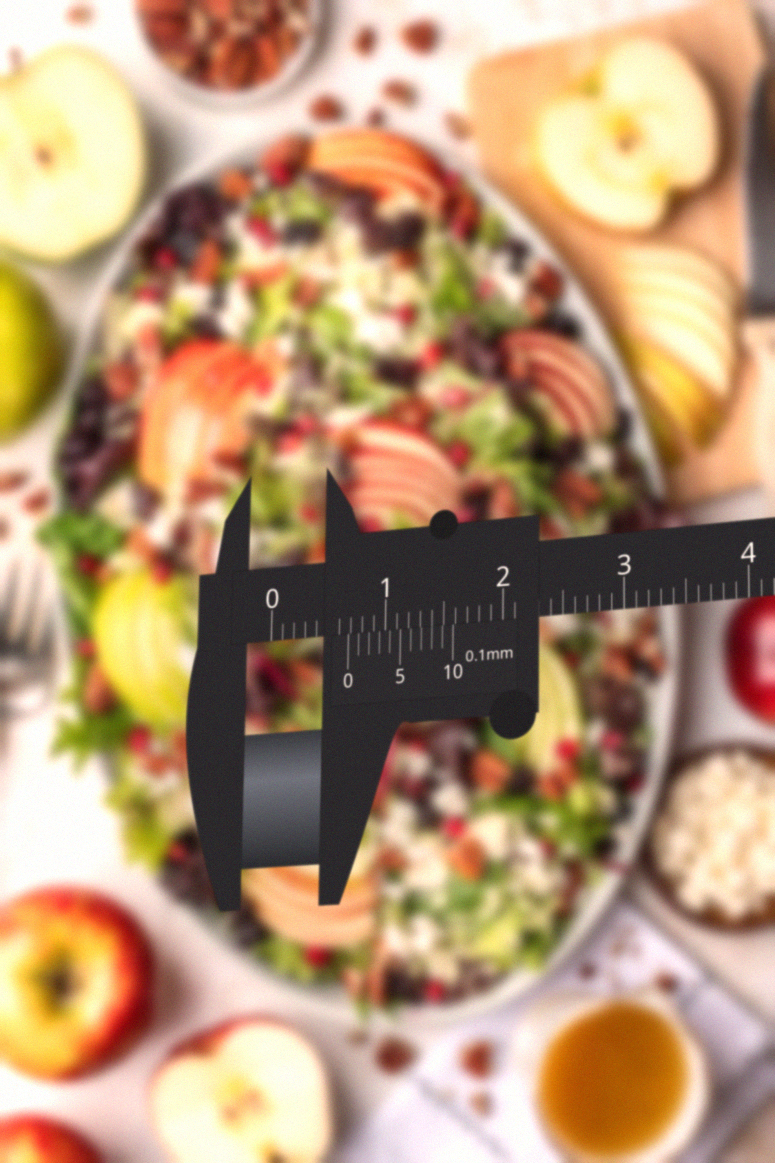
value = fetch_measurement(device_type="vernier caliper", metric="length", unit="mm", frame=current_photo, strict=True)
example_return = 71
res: 6.8
